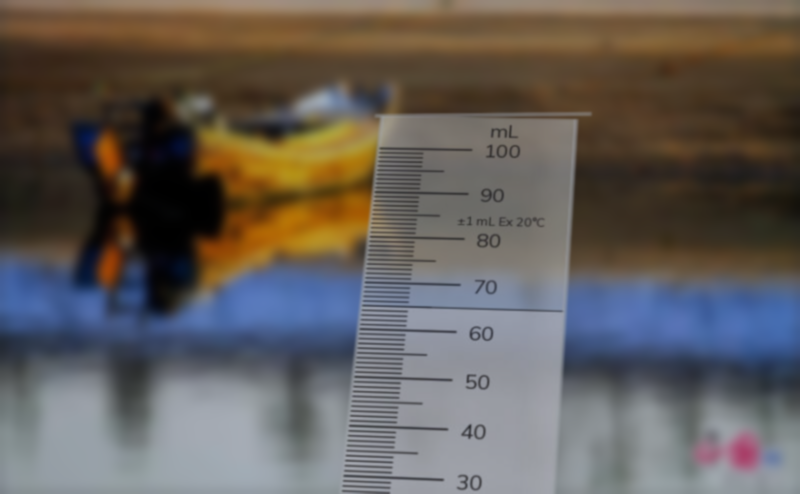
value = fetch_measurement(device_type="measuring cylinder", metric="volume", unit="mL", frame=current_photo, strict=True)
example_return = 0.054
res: 65
